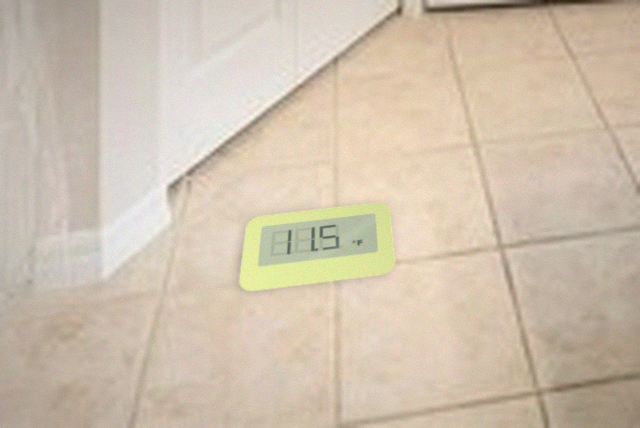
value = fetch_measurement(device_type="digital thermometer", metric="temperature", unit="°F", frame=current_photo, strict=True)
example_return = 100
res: 11.5
